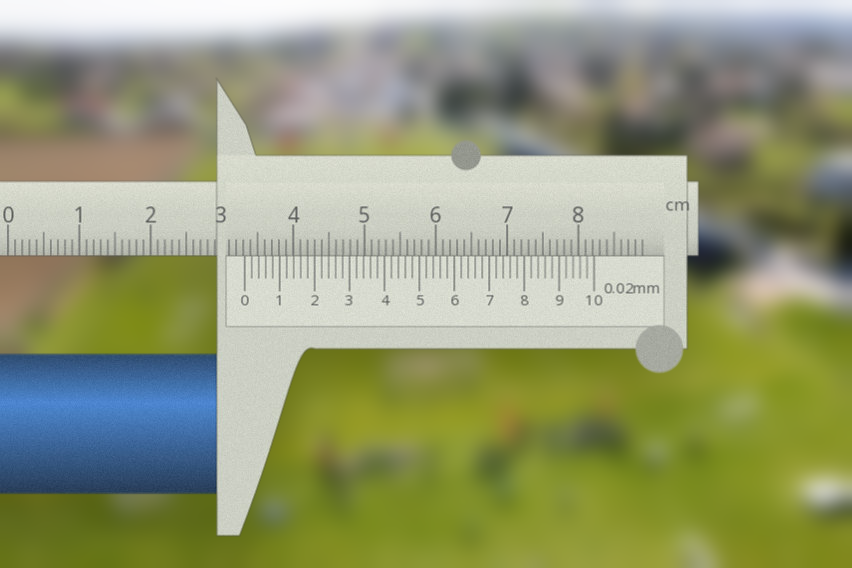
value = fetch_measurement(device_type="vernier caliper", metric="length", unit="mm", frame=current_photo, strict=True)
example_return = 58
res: 33.2
